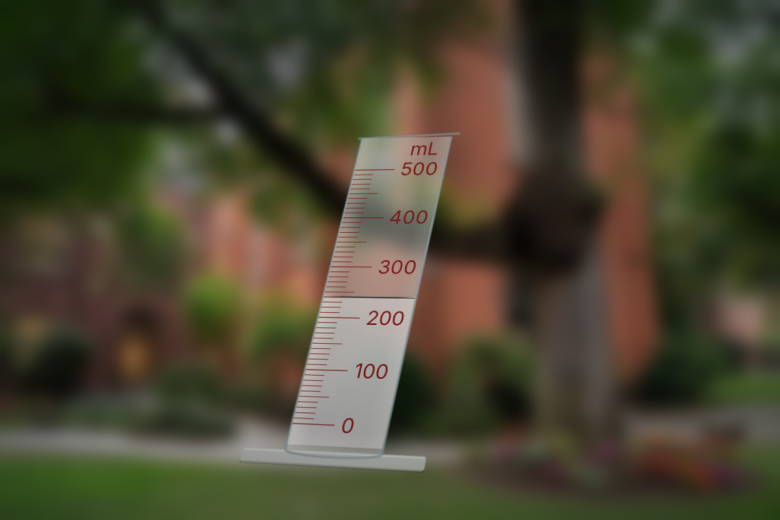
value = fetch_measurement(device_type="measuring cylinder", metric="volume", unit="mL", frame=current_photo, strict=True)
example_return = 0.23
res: 240
